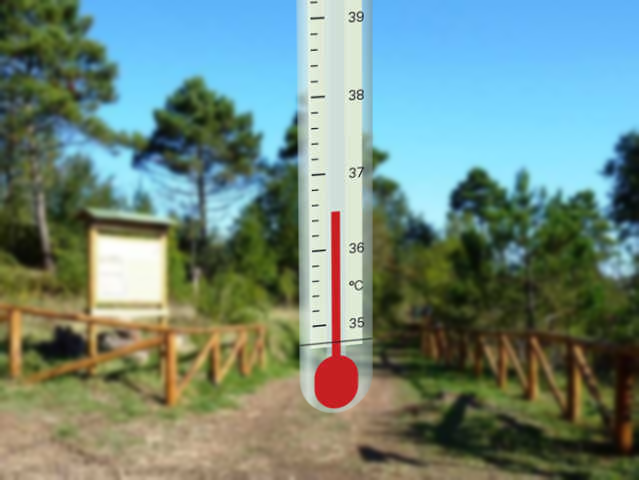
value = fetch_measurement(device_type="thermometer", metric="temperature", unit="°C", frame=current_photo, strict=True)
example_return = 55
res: 36.5
